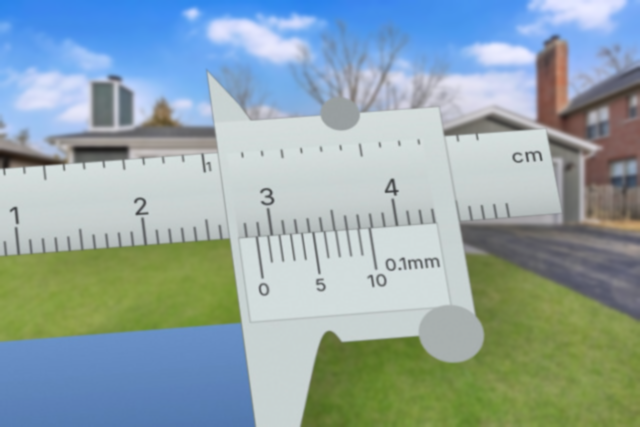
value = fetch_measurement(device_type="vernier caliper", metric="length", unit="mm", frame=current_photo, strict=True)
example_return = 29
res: 28.8
